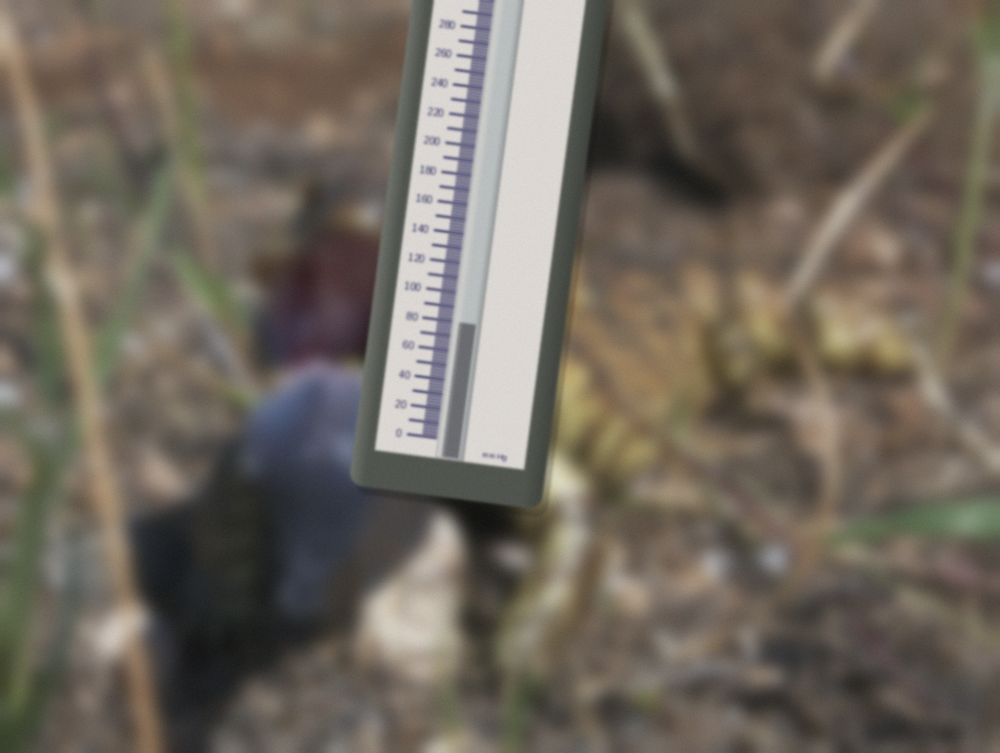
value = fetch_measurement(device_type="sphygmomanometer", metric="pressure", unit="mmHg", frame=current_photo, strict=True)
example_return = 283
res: 80
